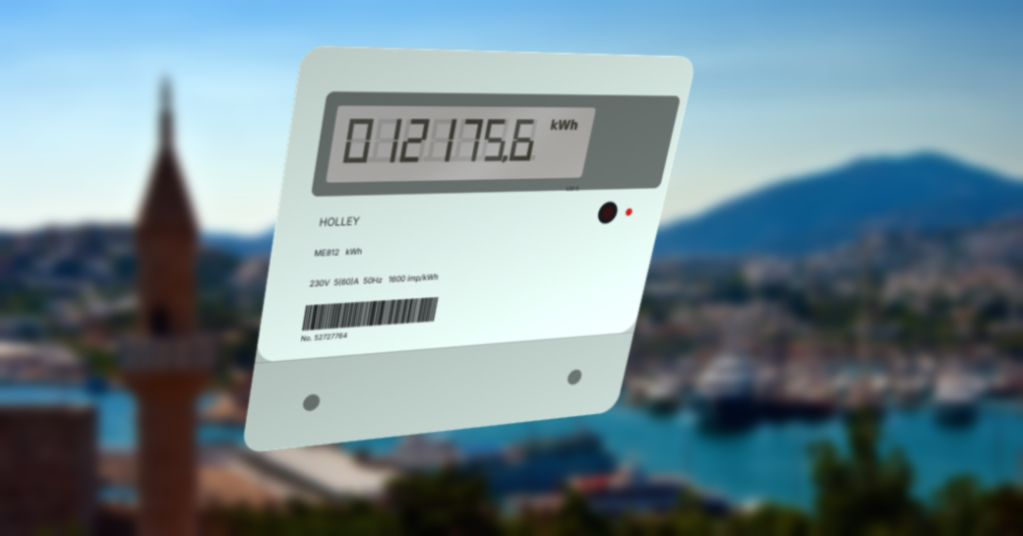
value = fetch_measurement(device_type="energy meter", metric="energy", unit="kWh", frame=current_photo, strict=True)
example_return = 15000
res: 12175.6
